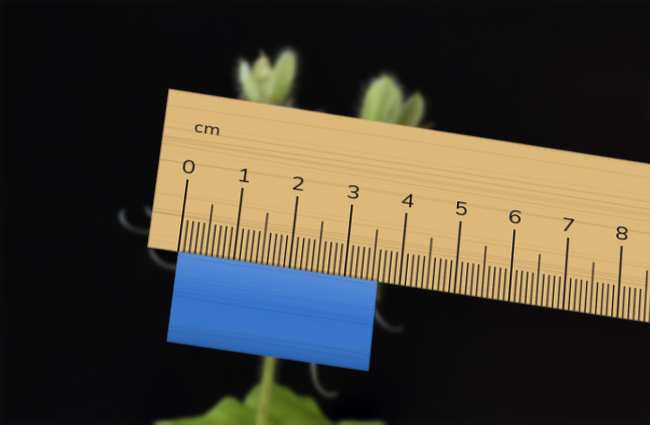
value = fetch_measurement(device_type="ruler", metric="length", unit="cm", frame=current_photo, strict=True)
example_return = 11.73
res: 3.6
